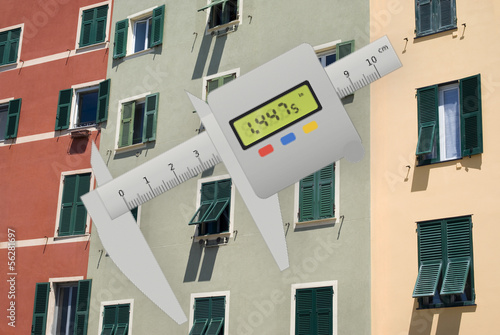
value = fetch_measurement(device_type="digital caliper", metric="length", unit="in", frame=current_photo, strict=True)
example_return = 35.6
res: 1.4475
